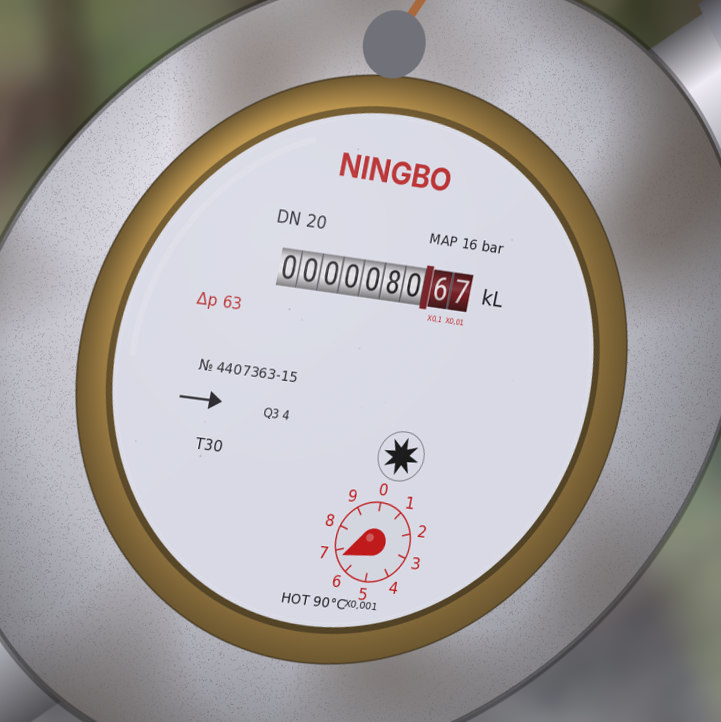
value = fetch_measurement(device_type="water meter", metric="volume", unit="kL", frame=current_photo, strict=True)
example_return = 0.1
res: 80.676
